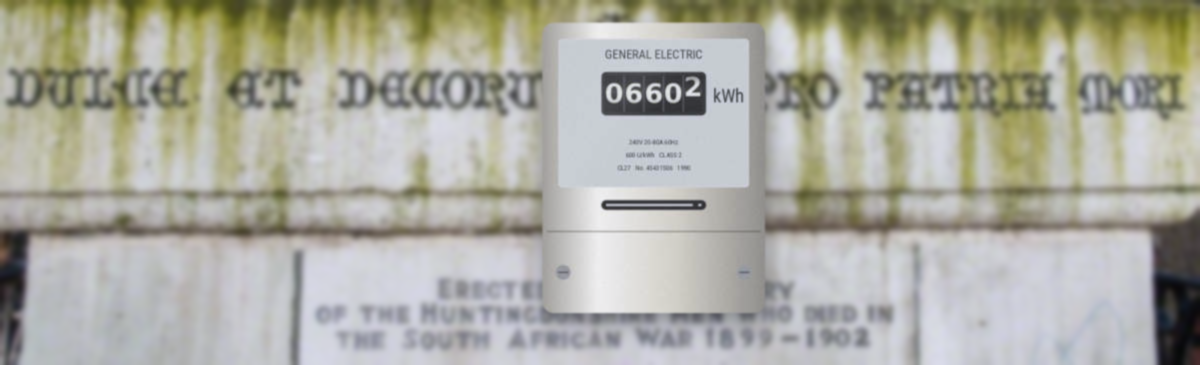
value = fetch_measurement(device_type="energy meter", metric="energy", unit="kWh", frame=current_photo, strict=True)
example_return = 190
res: 6602
